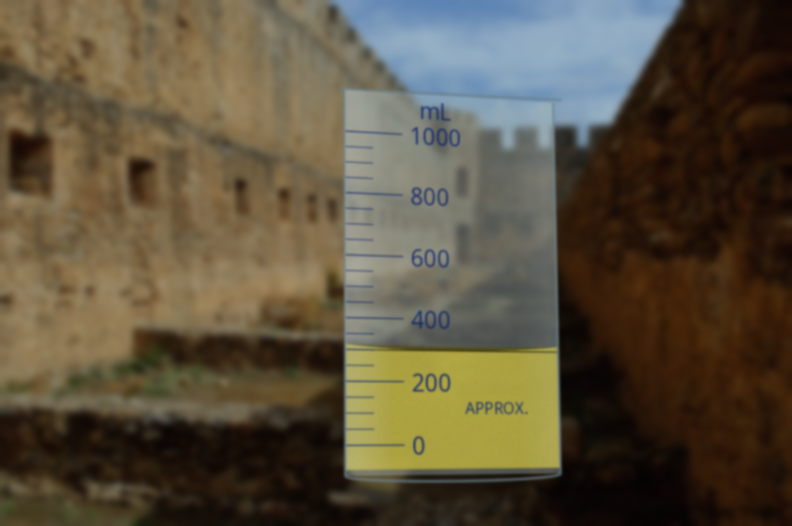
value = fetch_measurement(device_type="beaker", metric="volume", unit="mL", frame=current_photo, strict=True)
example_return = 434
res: 300
